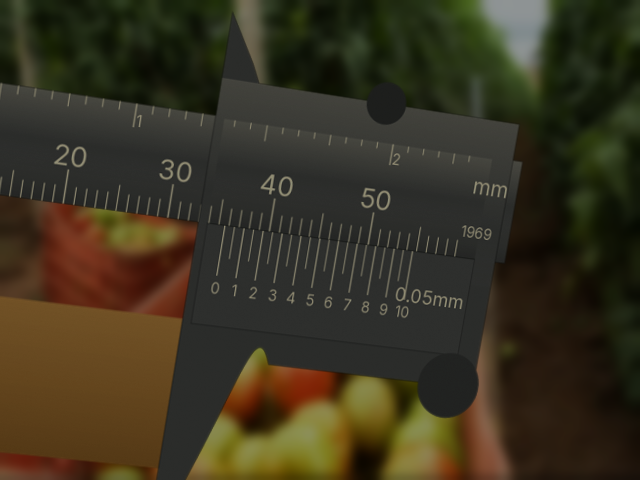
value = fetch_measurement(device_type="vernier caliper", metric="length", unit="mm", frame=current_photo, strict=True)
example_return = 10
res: 35.6
